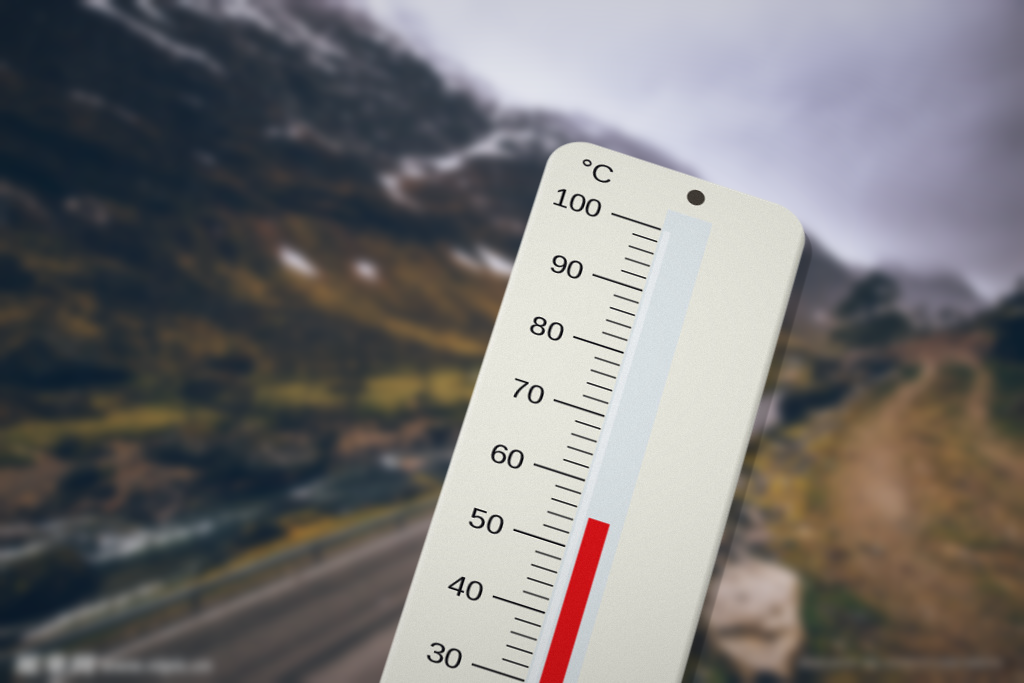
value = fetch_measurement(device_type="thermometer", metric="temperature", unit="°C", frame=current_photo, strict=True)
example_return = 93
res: 55
